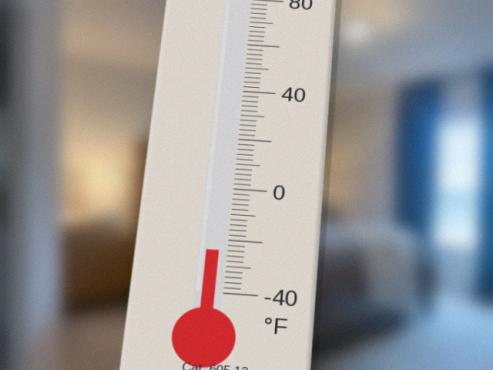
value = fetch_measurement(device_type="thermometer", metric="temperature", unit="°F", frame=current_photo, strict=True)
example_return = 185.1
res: -24
